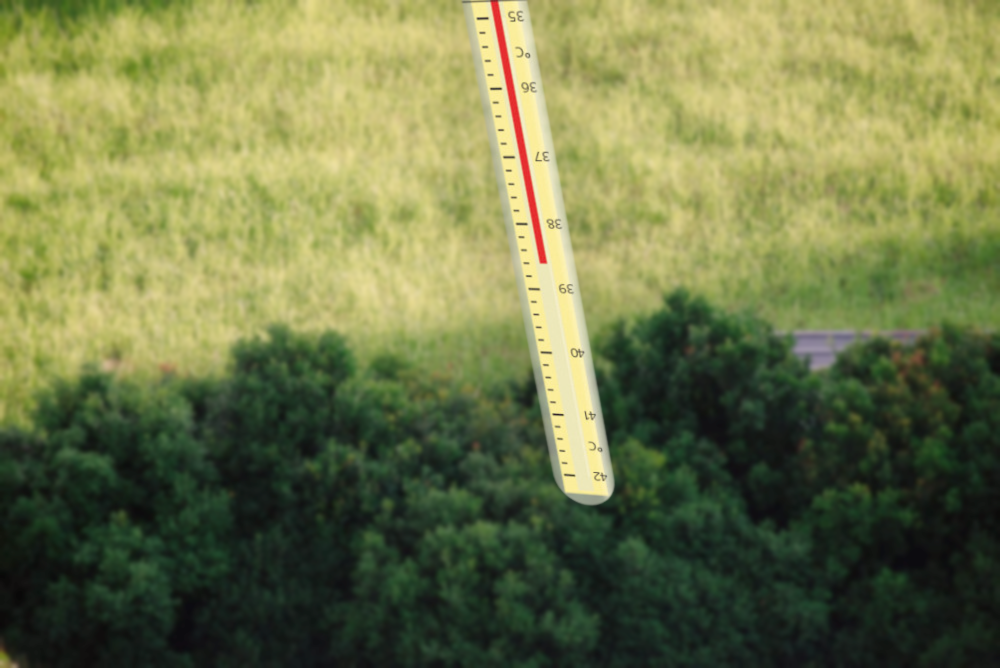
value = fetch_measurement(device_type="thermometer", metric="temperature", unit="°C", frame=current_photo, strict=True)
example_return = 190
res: 38.6
